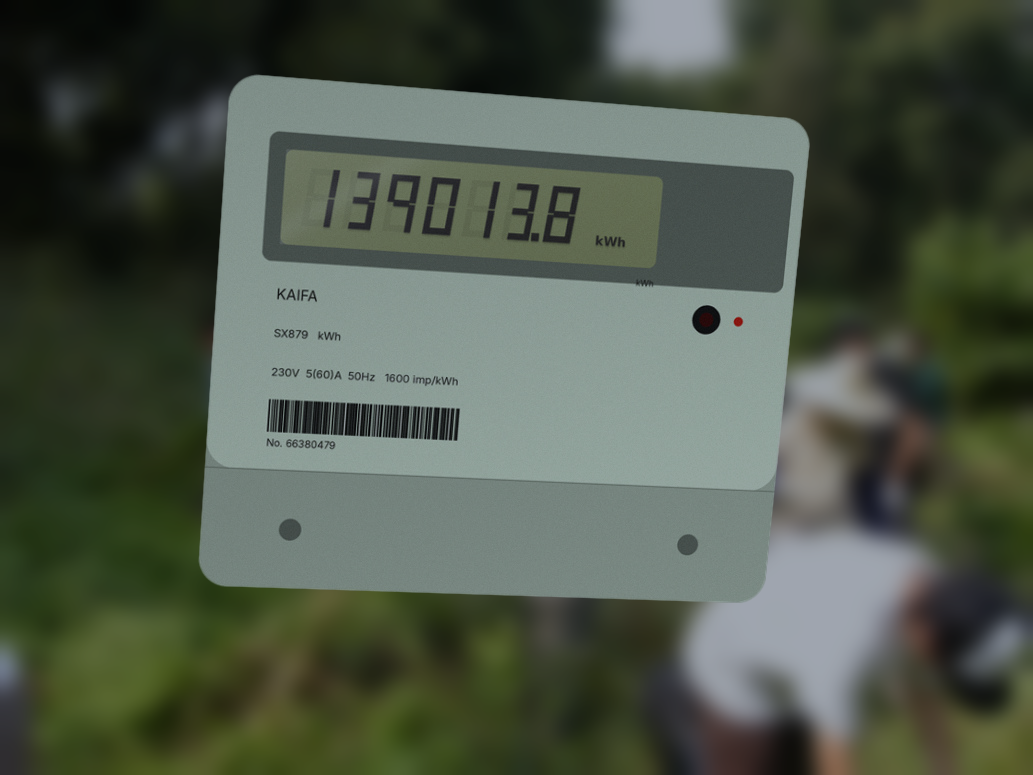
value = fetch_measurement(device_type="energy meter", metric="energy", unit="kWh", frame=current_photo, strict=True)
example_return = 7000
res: 139013.8
